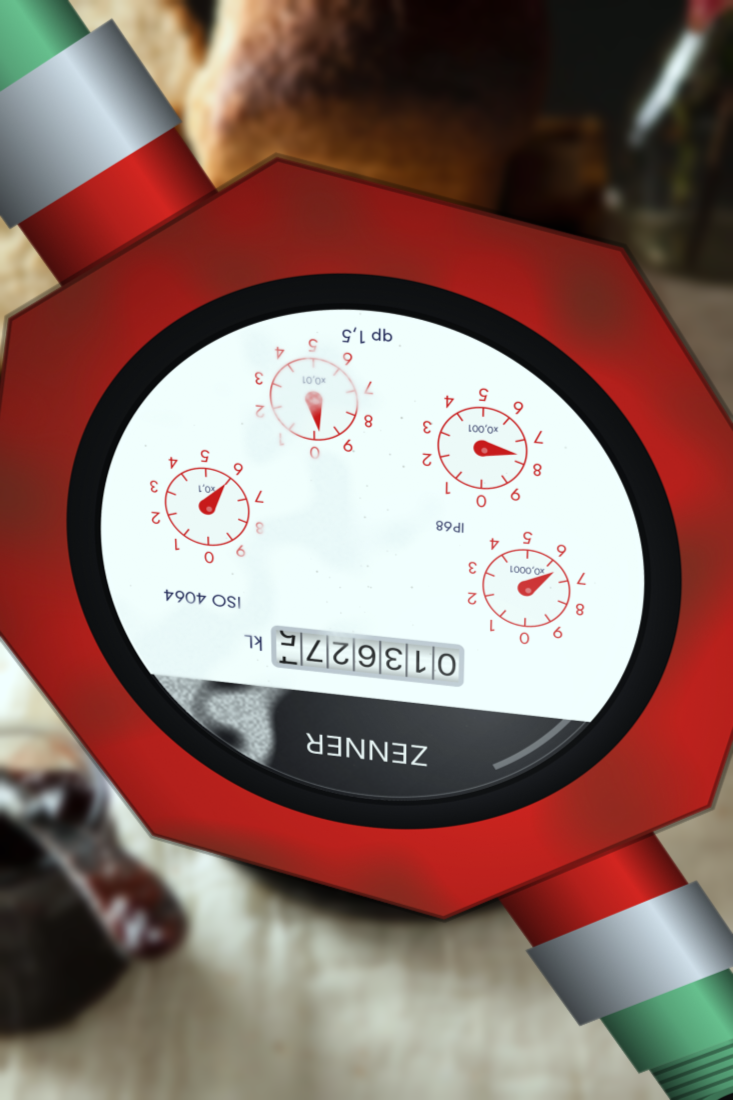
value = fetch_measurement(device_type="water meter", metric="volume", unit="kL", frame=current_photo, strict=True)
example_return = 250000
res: 136274.5976
